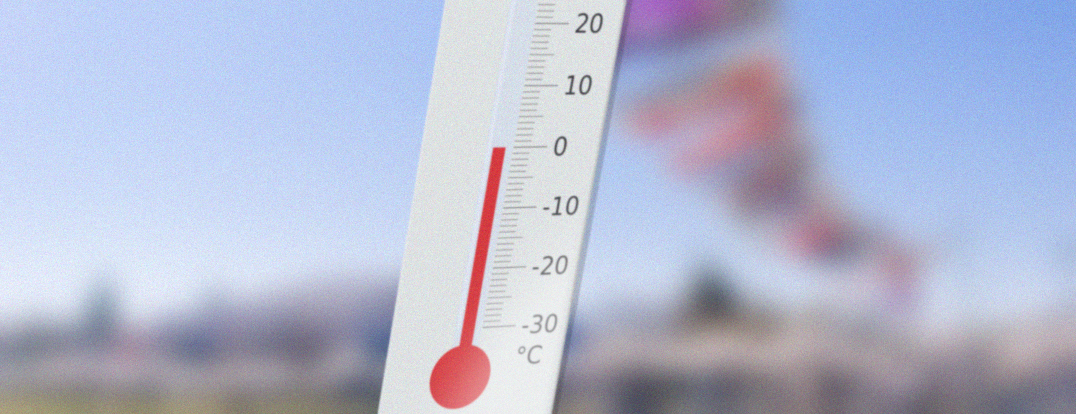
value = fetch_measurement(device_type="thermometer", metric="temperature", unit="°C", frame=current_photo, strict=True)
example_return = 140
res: 0
